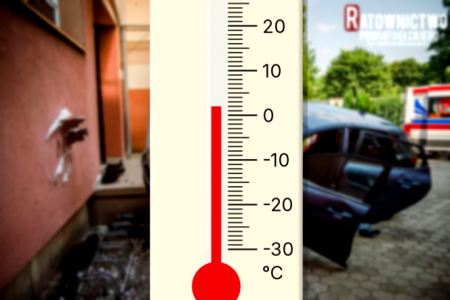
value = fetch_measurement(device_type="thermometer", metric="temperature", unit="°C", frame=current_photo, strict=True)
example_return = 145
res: 2
